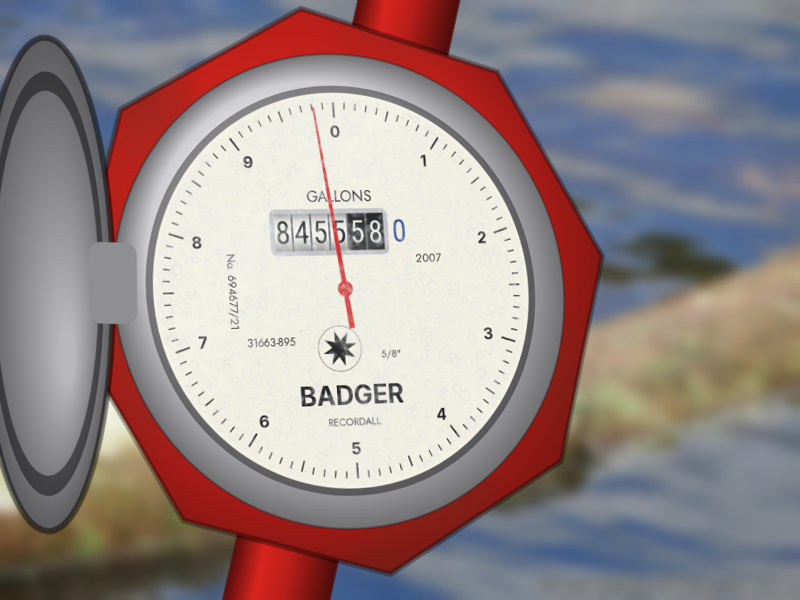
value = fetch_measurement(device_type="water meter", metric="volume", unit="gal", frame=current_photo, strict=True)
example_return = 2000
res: 8455579.8
